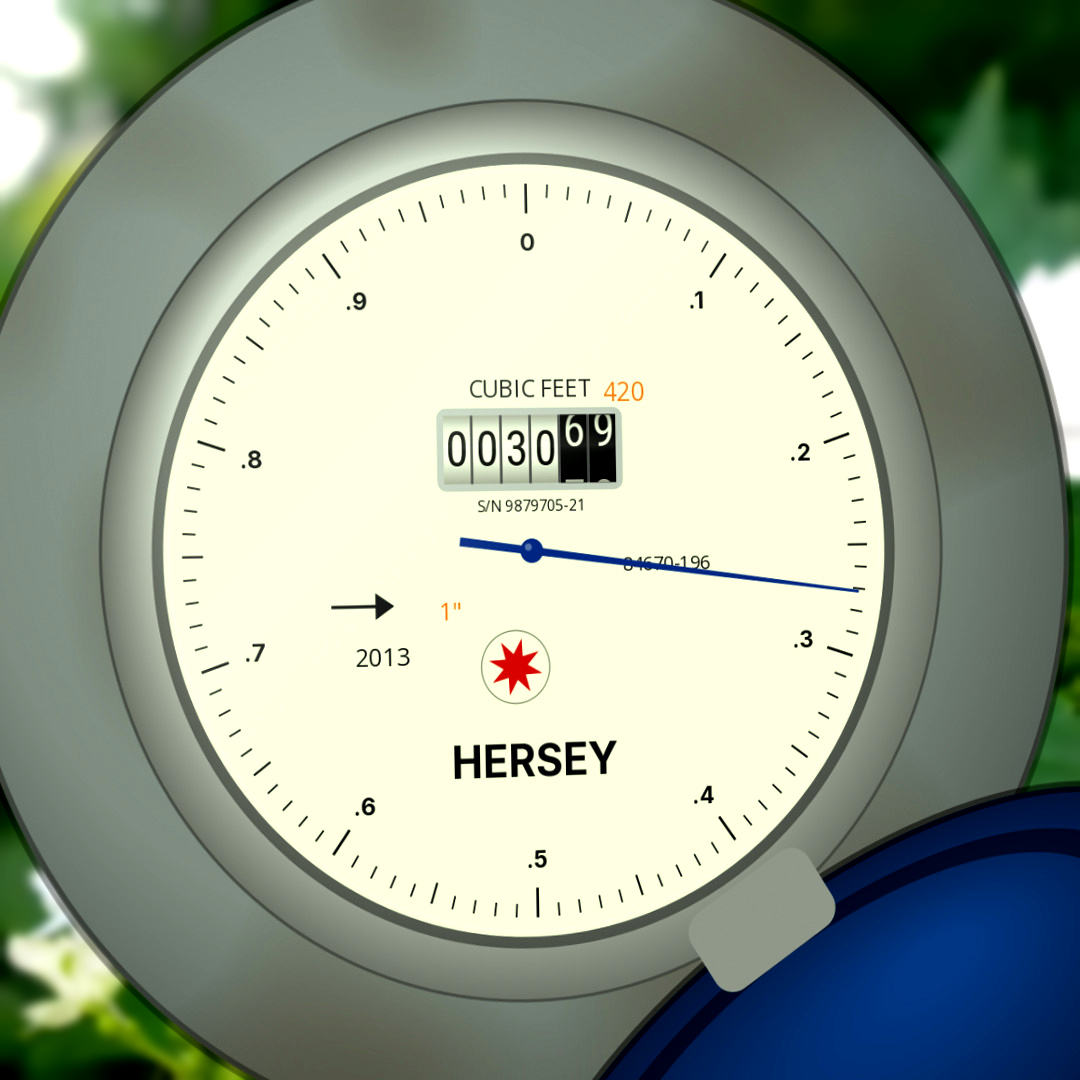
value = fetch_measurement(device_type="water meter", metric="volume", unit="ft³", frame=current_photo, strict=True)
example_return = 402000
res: 3069.27
